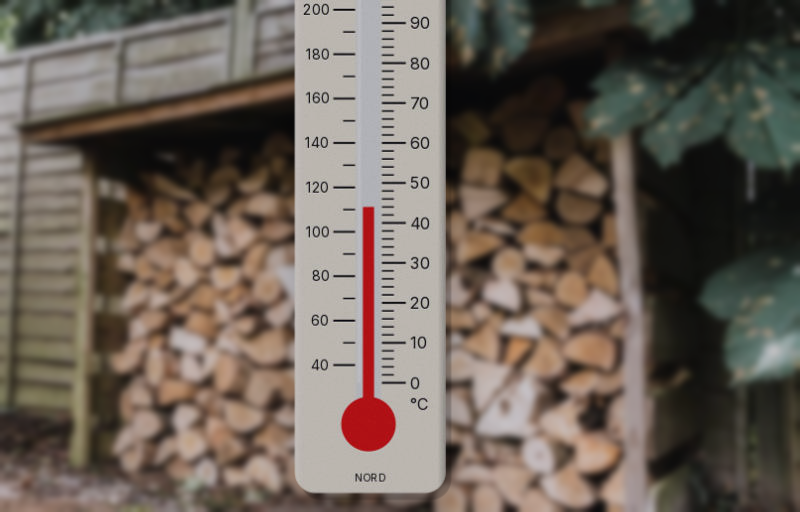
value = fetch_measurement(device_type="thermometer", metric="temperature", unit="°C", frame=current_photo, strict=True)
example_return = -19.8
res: 44
